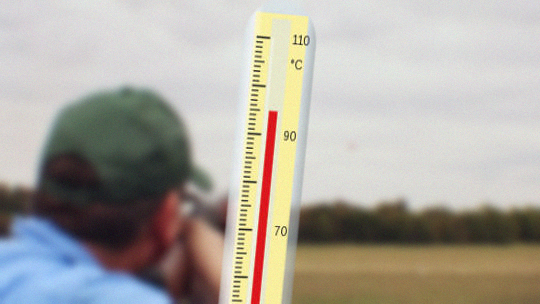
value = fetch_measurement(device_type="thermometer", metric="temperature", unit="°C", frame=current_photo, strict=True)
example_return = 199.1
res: 95
